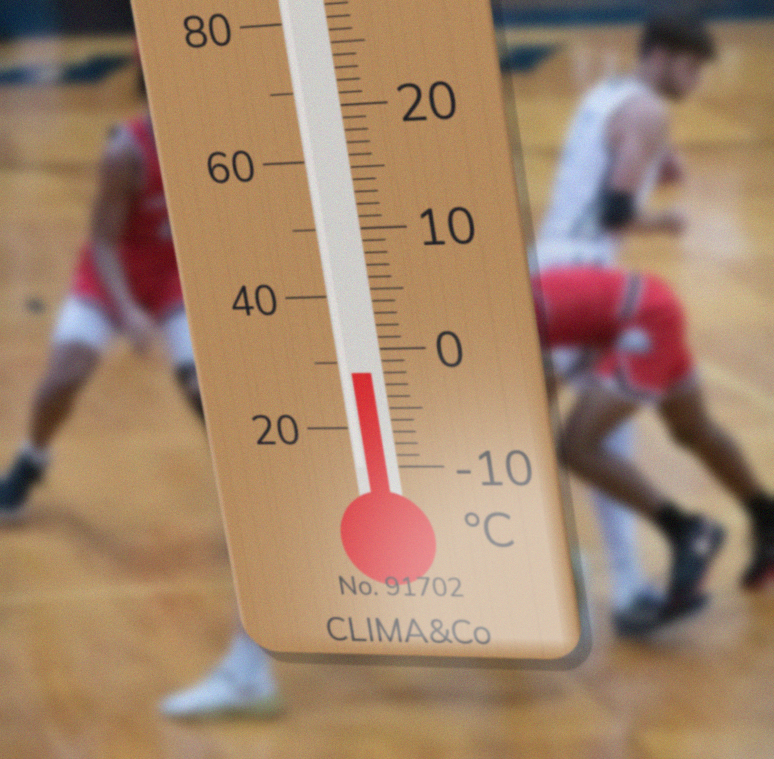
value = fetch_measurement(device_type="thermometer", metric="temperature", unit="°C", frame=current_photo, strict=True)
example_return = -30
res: -2
